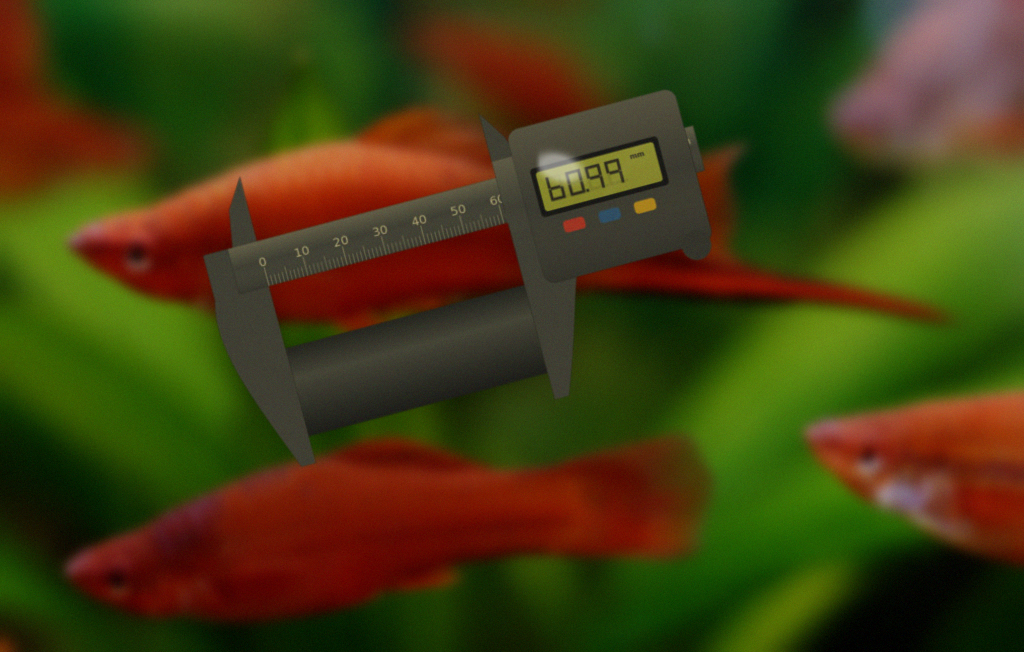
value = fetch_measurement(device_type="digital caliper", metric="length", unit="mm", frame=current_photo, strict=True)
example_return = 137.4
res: 60.99
